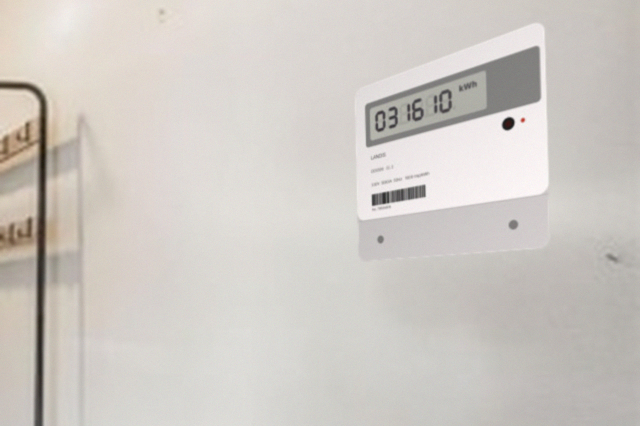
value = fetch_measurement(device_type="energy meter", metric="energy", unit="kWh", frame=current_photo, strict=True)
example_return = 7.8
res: 31610
